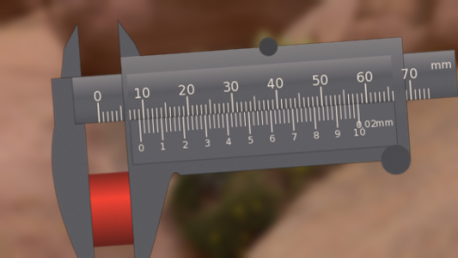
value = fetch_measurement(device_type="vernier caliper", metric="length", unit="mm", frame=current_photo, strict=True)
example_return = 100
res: 9.0
